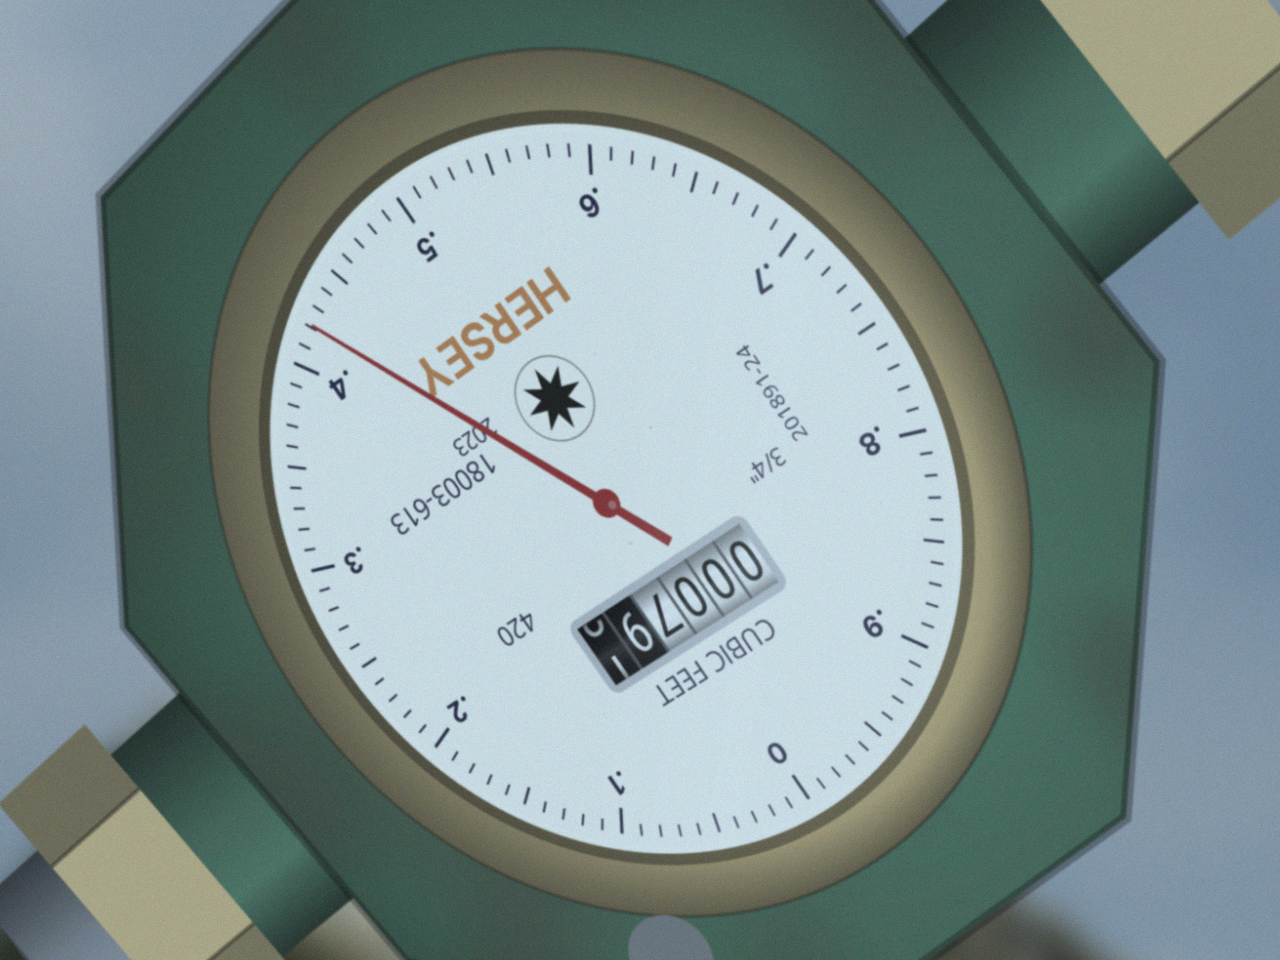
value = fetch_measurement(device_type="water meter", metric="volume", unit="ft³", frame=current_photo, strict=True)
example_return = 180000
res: 791.42
